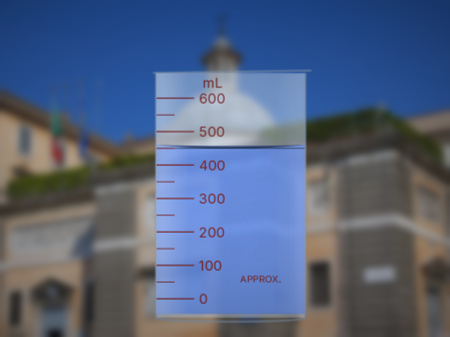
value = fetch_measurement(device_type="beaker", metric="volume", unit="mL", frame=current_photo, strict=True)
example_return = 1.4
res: 450
